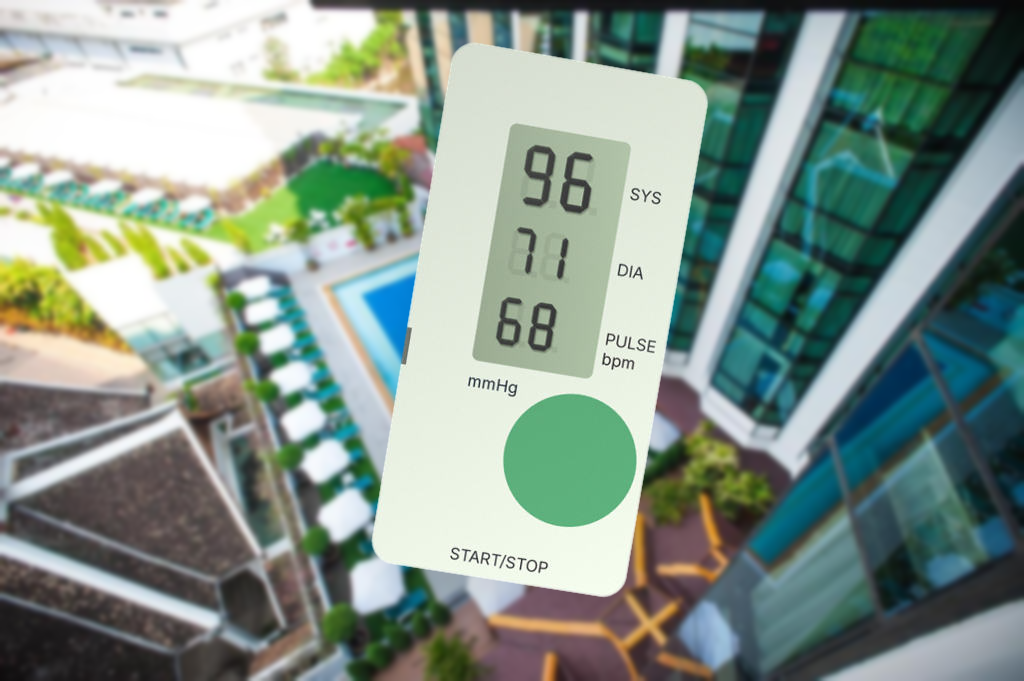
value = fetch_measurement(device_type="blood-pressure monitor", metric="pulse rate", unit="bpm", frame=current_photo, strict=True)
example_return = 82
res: 68
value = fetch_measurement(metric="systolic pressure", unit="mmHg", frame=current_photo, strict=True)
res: 96
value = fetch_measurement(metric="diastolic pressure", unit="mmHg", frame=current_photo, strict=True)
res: 71
